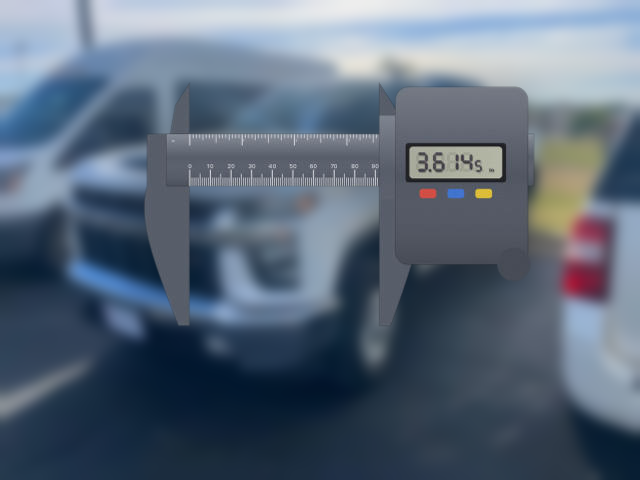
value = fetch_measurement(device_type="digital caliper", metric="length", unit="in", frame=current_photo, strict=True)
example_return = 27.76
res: 3.6145
